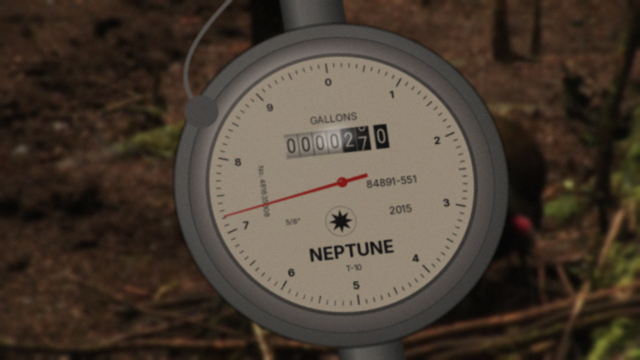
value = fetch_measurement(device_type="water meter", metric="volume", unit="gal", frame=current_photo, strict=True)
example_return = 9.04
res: 267.2
